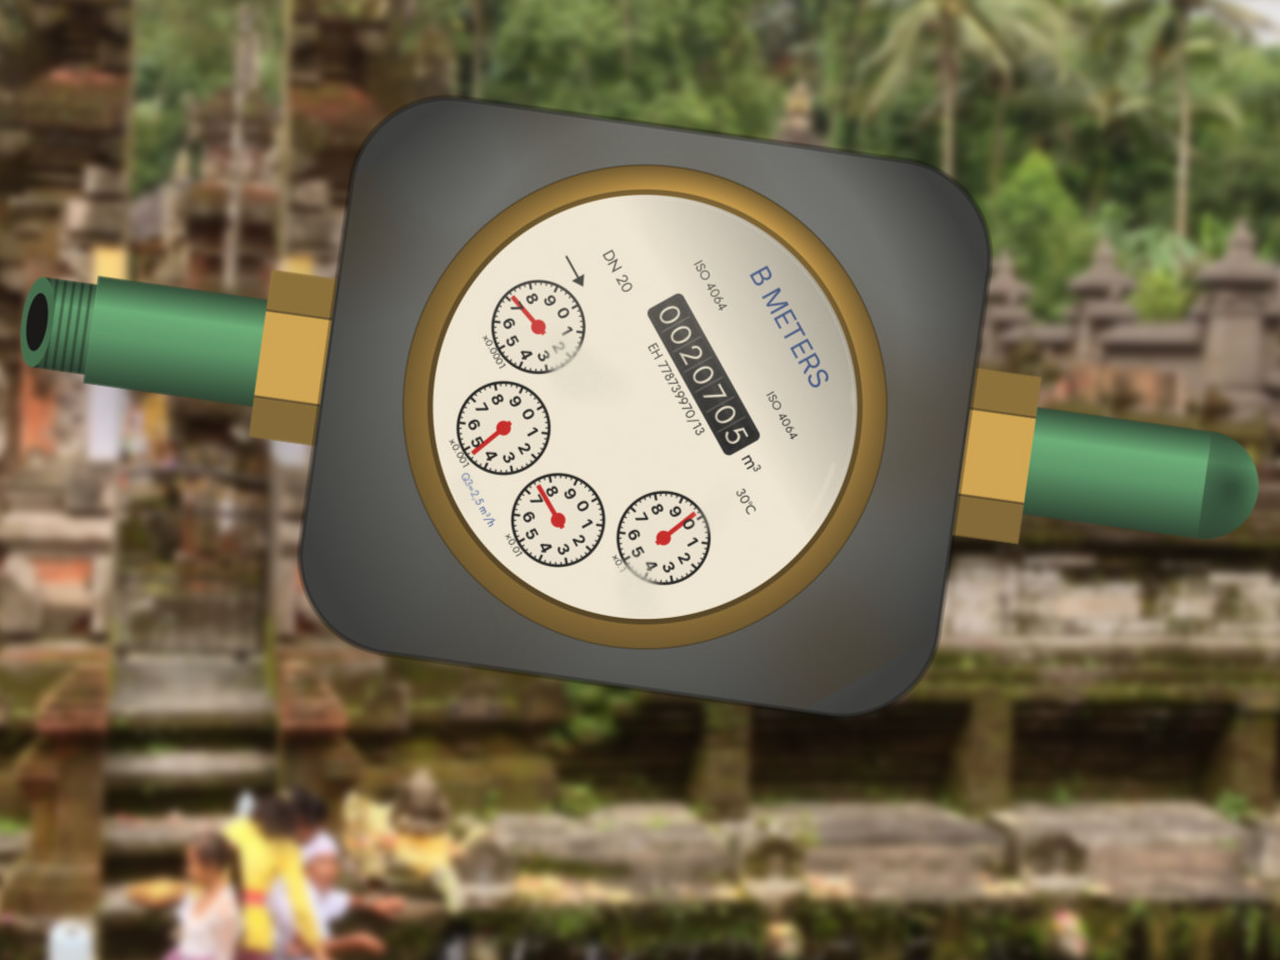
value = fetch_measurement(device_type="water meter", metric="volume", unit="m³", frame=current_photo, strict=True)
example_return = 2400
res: 20704.9747
